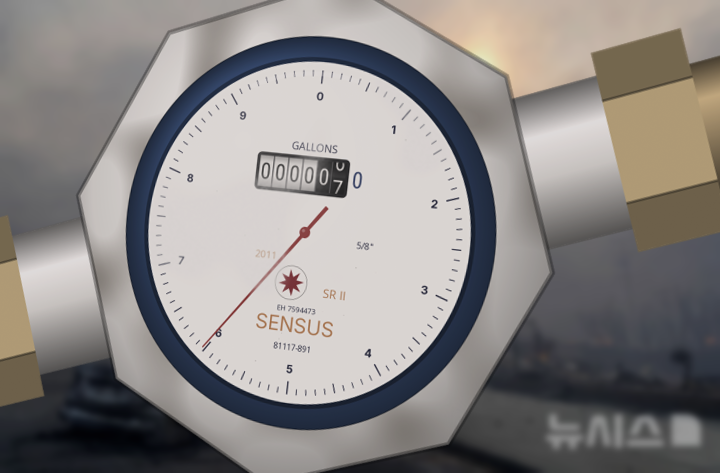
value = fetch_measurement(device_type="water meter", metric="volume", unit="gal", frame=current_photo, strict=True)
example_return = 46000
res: 66.0
